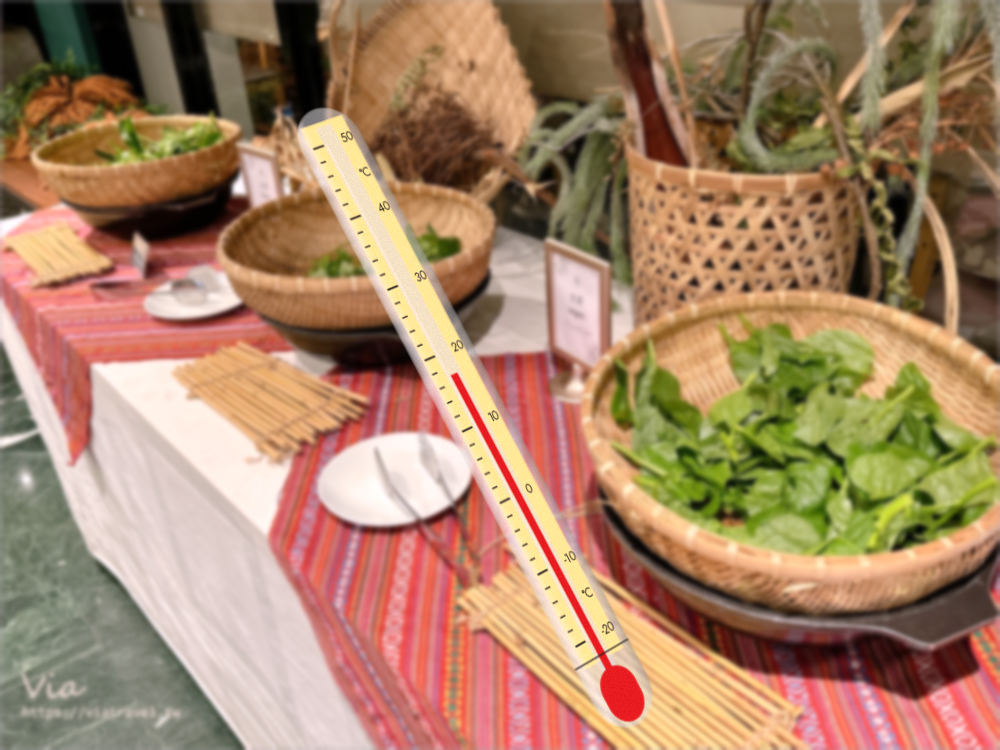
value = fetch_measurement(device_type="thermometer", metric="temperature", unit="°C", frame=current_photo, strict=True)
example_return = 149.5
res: 17
